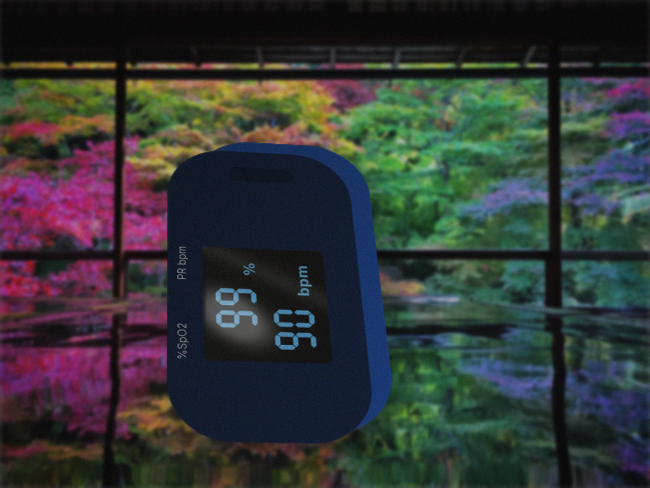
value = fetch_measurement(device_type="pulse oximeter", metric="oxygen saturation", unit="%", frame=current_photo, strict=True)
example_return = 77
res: 99
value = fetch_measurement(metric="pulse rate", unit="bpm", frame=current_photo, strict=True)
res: 90
